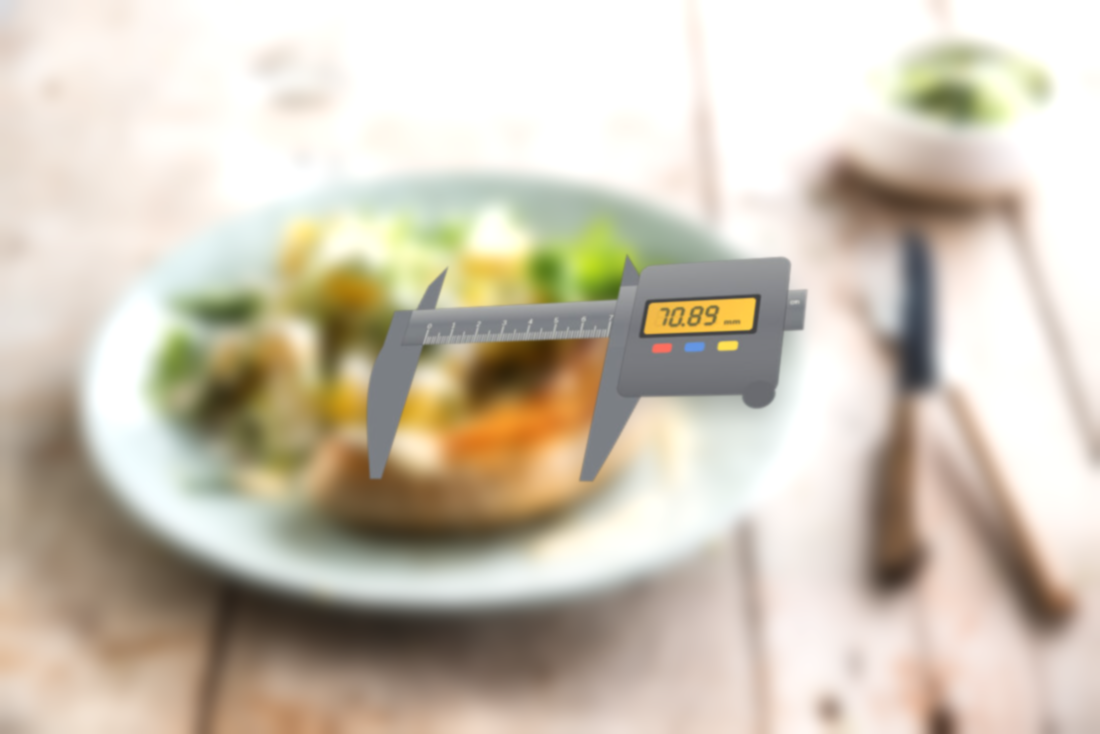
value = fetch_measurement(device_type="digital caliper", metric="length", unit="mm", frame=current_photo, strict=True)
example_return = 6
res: 70.89
